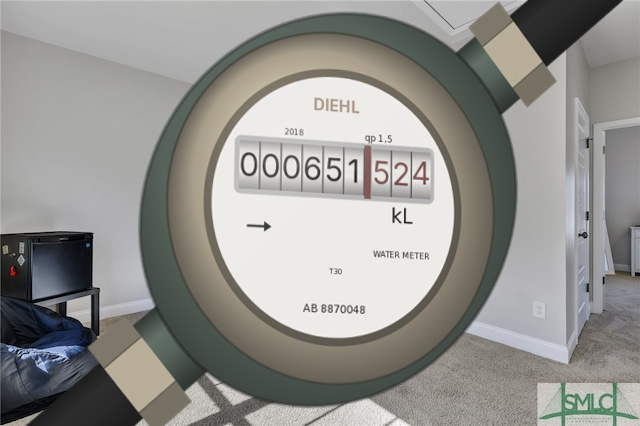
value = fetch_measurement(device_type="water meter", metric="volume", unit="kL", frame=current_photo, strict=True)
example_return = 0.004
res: 651.524
